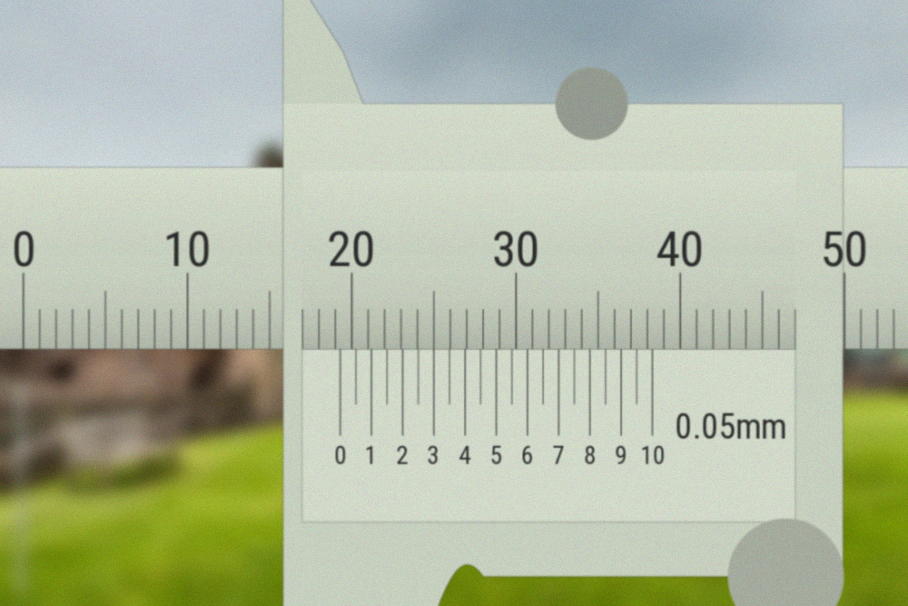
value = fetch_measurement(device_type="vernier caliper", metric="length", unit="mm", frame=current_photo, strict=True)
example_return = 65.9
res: 19.3
